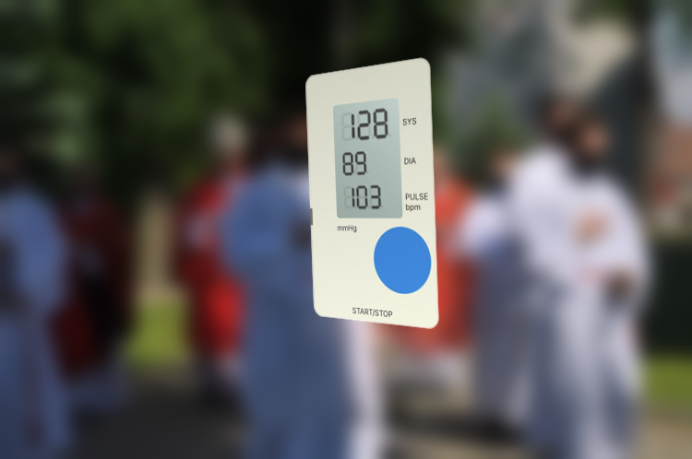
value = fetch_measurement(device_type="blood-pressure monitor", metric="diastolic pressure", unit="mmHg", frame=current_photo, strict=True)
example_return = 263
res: 89
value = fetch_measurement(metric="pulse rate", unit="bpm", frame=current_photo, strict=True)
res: 103
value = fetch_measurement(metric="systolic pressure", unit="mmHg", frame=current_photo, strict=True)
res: 128
